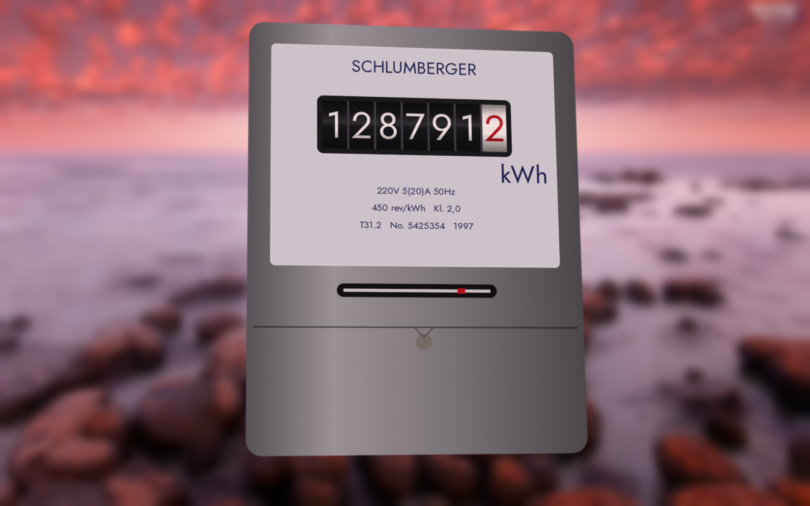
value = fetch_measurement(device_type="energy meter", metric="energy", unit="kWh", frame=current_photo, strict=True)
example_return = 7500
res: 128791.2
